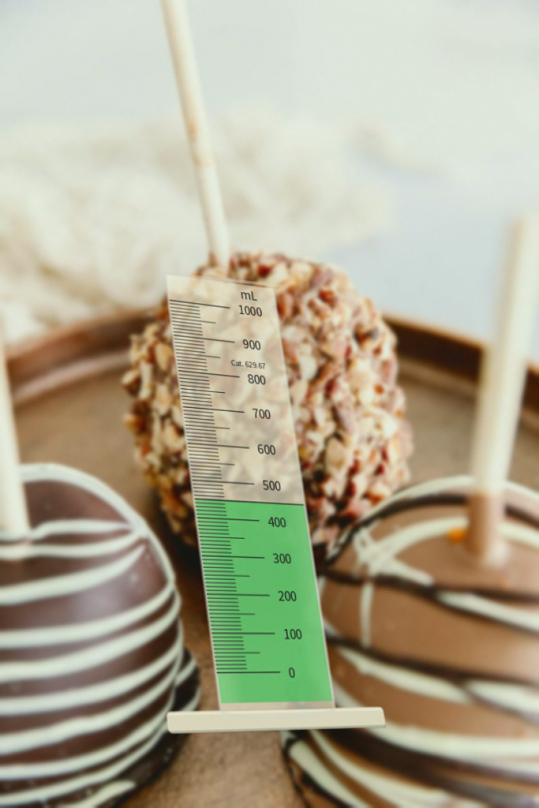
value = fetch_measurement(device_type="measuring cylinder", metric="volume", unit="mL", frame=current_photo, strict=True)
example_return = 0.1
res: 450
